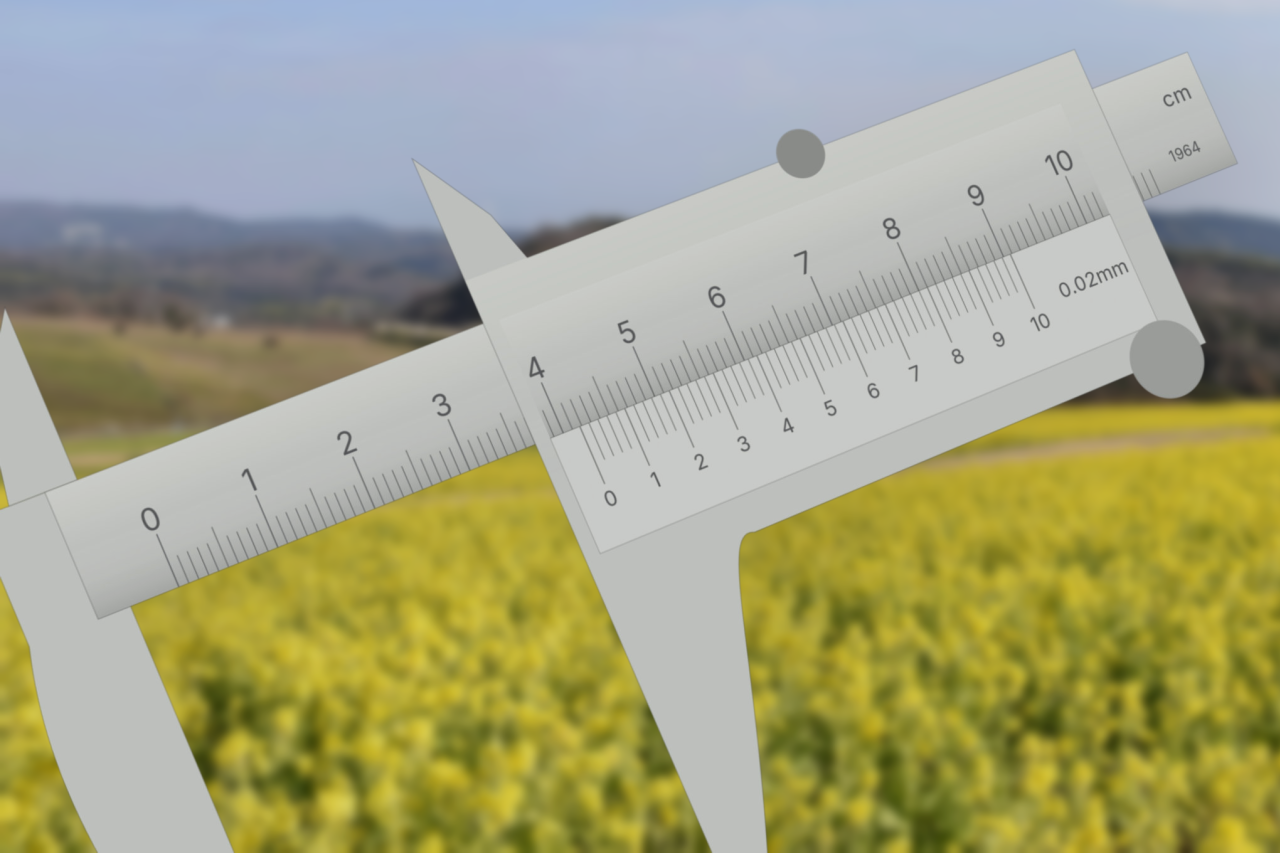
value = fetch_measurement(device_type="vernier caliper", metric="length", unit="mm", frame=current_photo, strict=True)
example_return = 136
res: 41.8
